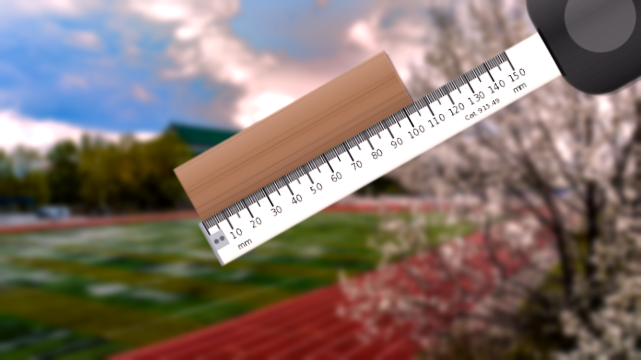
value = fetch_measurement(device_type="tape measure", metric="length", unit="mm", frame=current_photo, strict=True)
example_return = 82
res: 105
